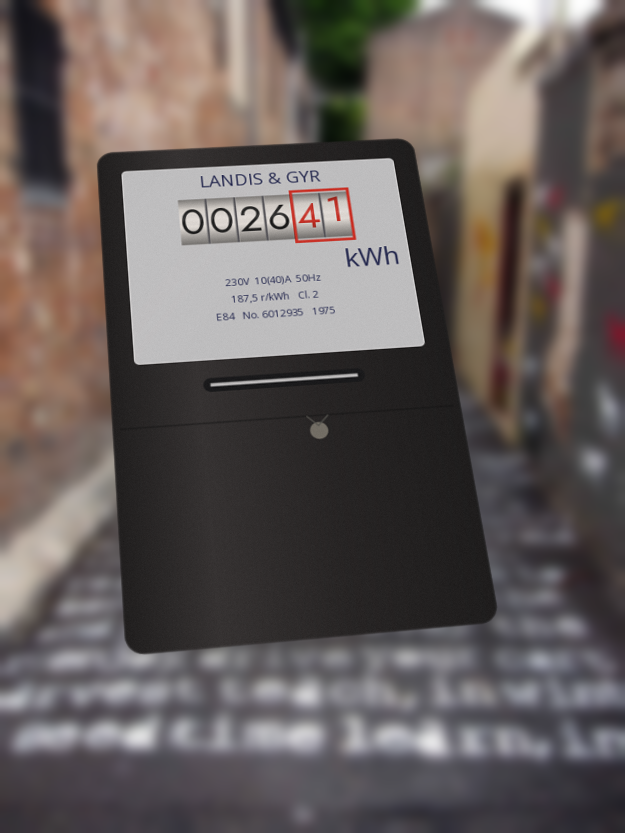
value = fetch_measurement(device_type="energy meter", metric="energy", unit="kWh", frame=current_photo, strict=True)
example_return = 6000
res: 26.41
